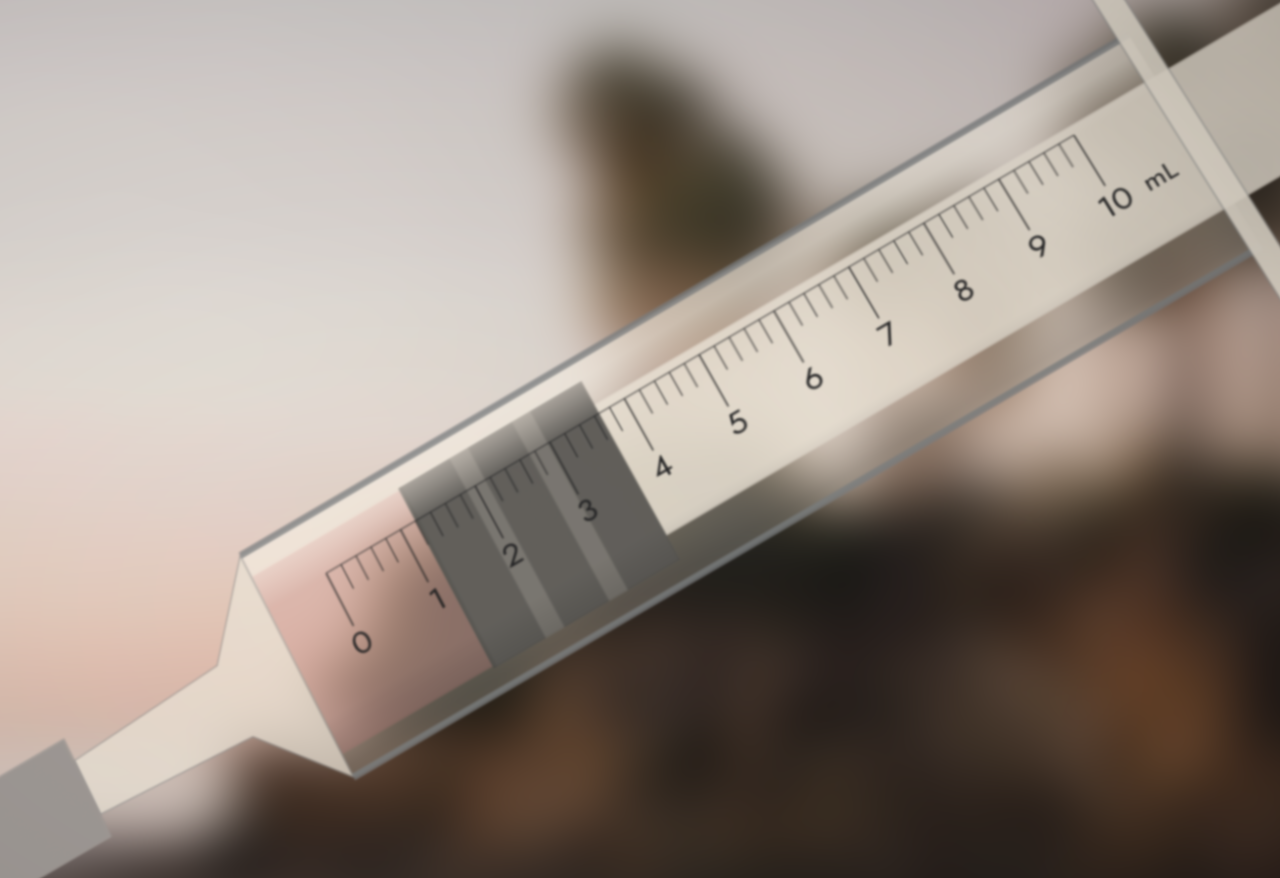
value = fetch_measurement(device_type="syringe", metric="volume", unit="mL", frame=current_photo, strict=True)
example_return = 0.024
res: 1.2
